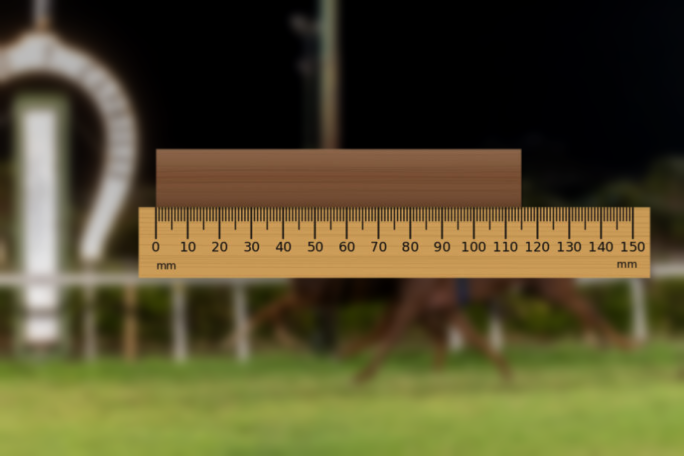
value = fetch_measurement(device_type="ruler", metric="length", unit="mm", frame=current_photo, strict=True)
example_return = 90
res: 115
